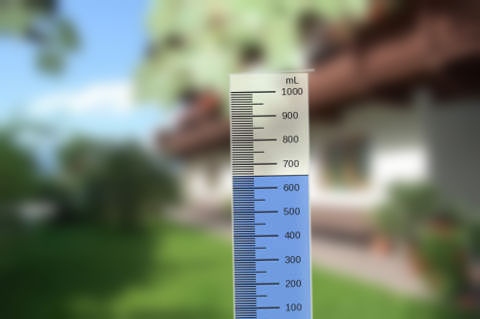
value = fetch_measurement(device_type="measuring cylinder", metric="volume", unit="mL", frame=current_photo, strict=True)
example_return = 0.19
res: 650
